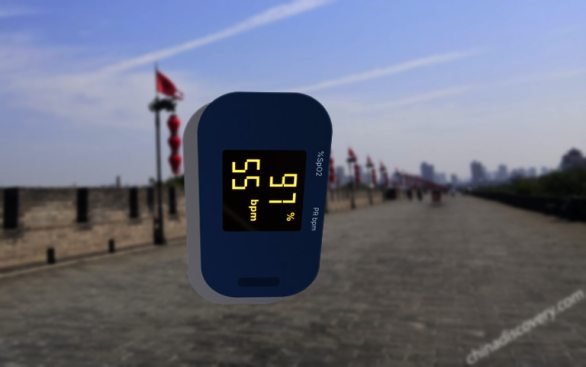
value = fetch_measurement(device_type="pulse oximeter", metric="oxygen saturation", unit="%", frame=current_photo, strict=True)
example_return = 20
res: 97
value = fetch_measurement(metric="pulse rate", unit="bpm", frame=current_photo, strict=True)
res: 55
